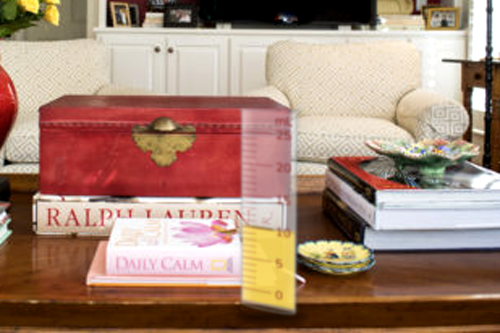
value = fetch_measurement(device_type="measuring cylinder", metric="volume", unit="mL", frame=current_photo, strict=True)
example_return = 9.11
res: 10
